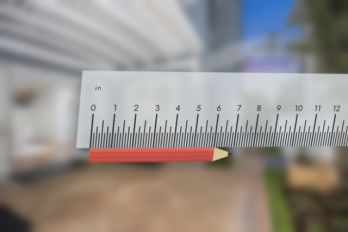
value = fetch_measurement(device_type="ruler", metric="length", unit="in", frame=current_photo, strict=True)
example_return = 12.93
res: 7
